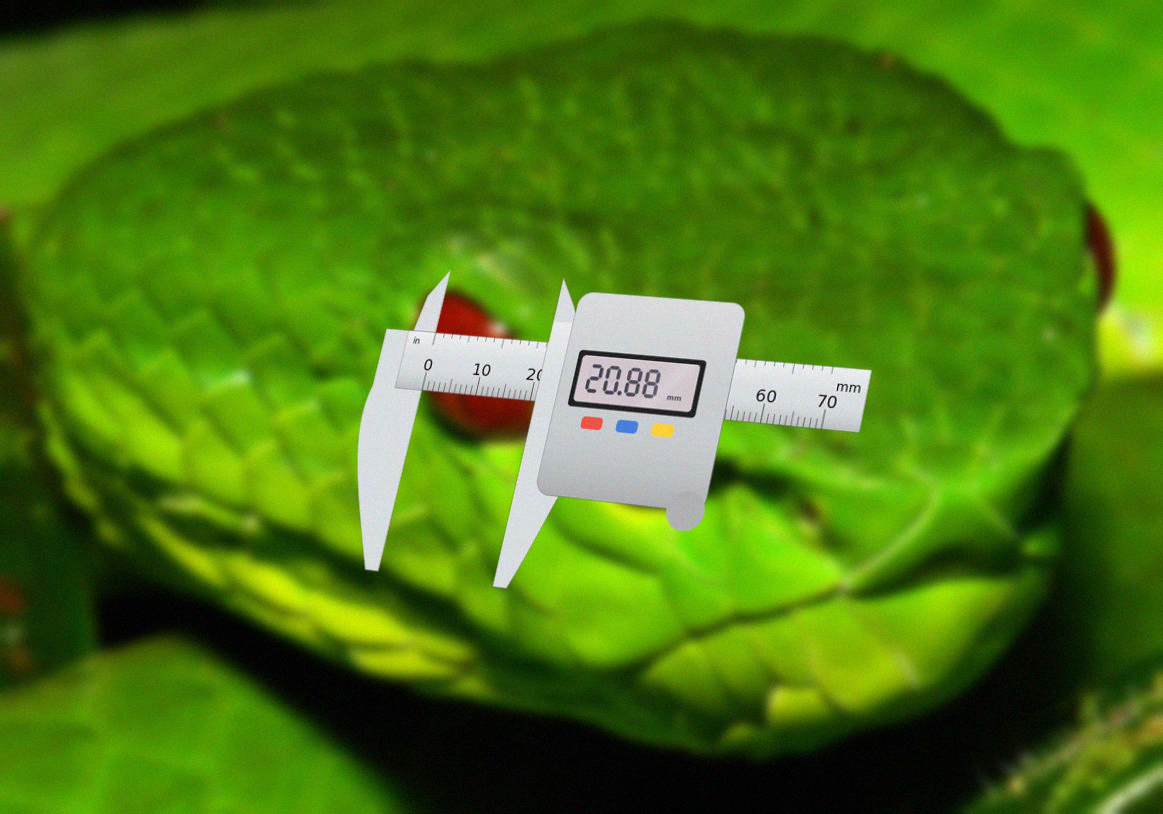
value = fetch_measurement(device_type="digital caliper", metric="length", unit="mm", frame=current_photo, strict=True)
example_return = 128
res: 20.88
